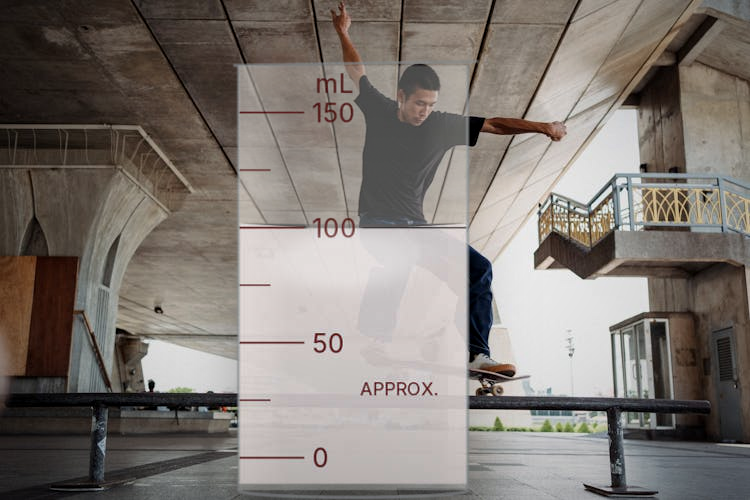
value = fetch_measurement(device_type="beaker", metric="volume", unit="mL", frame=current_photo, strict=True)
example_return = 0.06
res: 100
